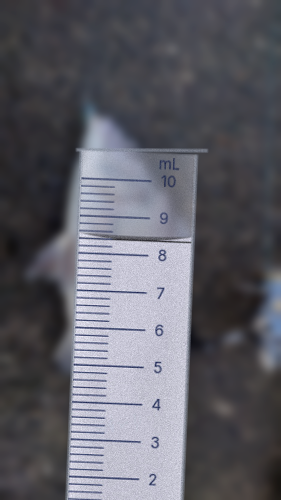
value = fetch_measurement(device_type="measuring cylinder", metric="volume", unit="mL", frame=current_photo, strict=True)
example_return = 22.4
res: 8.4
